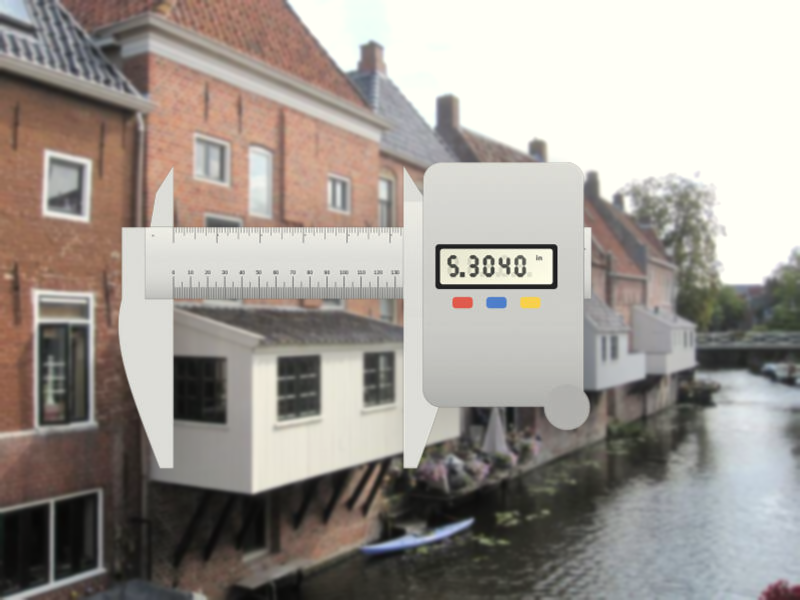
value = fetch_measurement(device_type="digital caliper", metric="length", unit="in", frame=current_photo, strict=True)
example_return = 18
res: 5.3040
